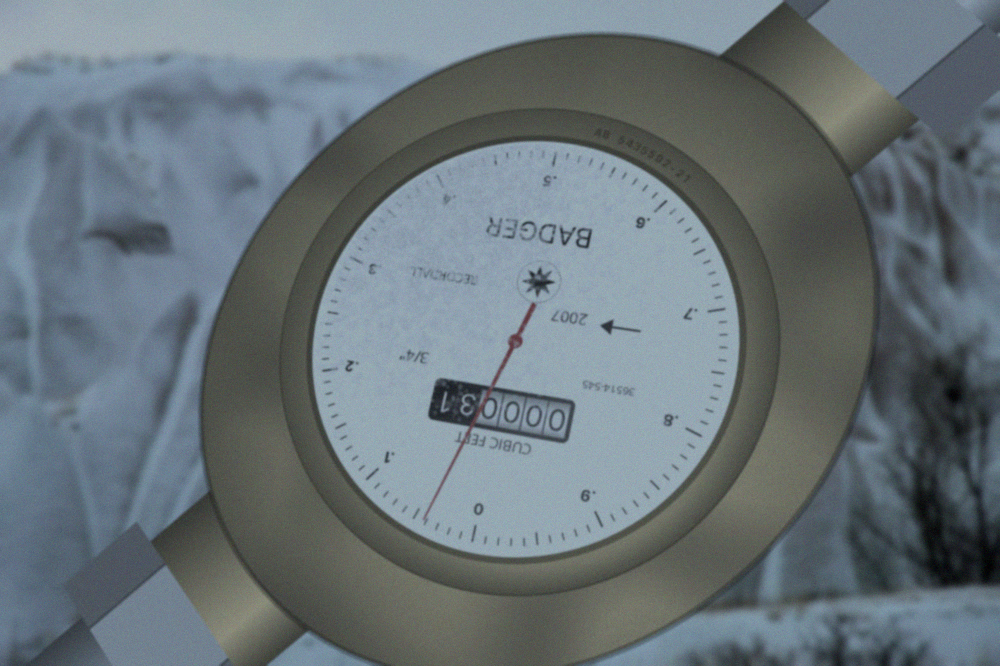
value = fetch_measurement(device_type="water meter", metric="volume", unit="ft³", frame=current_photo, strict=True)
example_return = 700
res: 31.04
